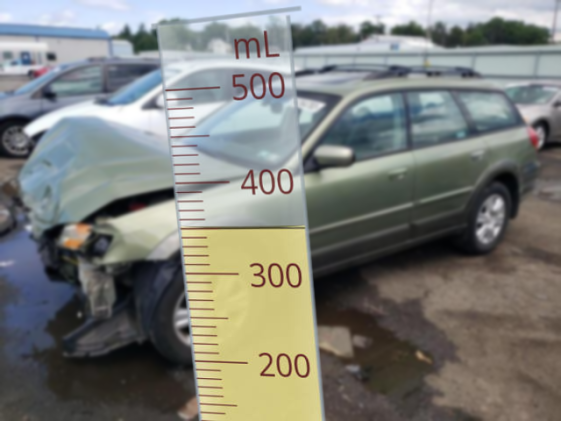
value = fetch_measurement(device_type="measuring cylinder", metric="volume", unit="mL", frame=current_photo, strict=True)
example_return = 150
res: 350
